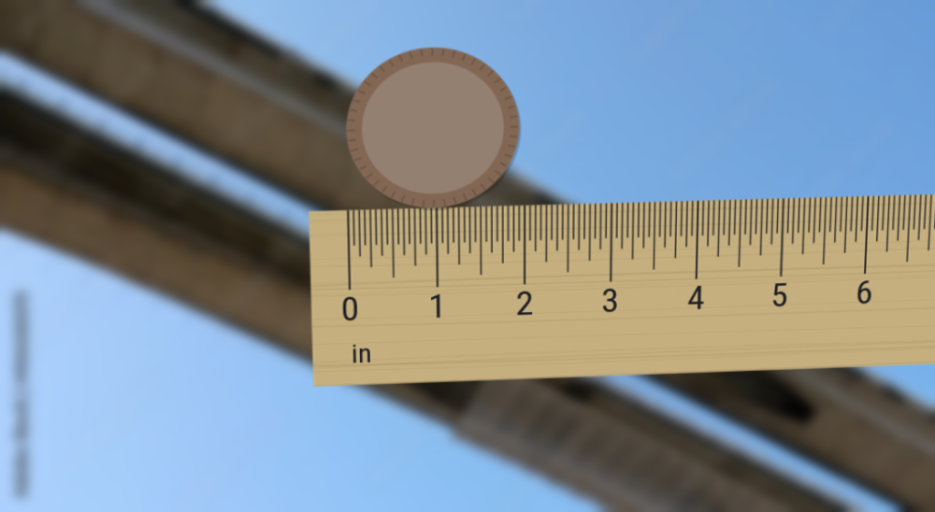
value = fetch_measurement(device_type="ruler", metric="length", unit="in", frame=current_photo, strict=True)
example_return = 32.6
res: 1.9375
